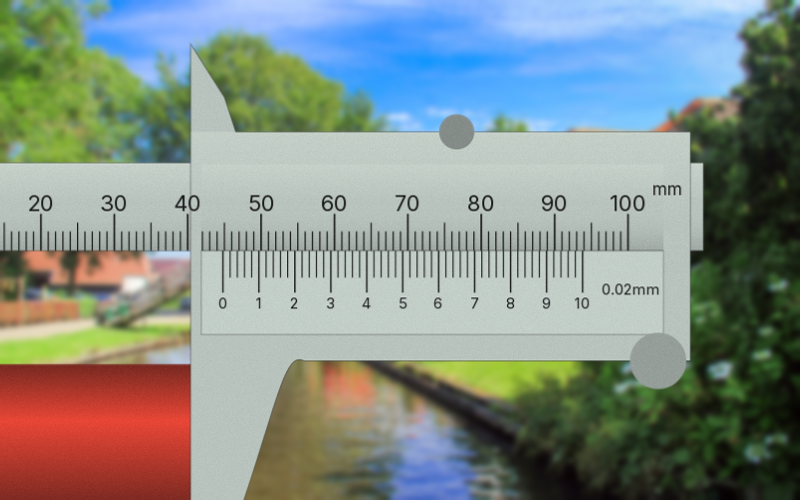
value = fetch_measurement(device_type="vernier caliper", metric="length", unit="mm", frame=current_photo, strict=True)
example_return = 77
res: 44.8
